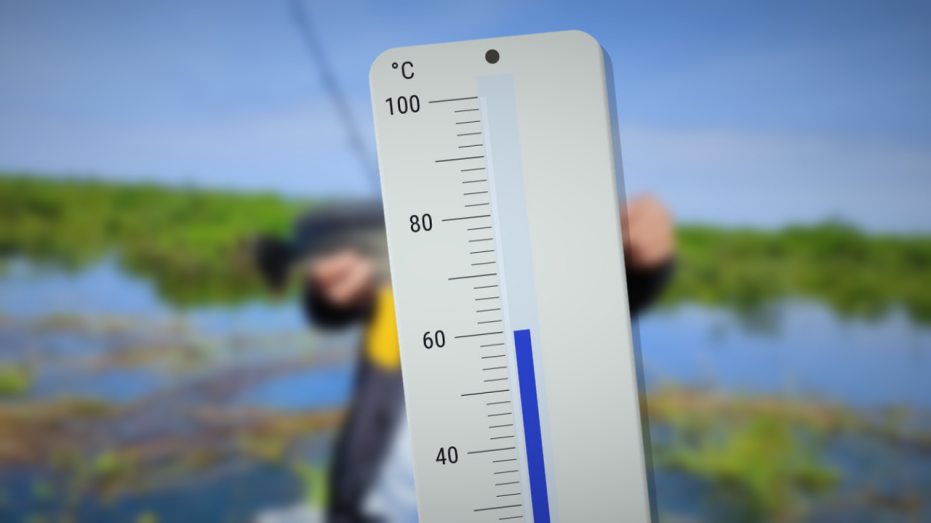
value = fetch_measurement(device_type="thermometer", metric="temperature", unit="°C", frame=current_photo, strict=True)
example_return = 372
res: 60
